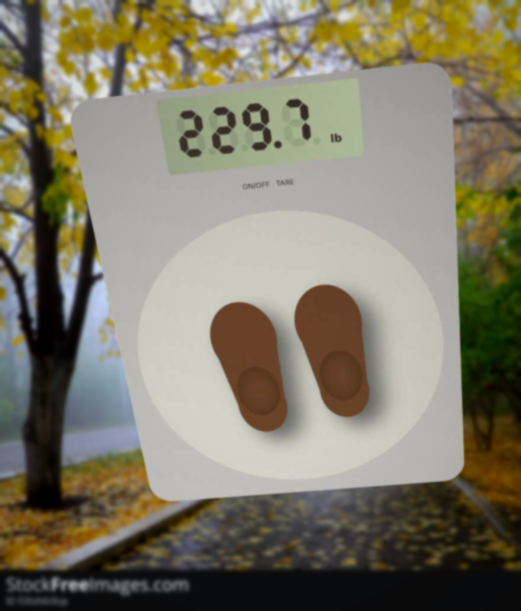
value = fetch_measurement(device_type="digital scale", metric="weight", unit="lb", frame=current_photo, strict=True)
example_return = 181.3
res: 229.7
